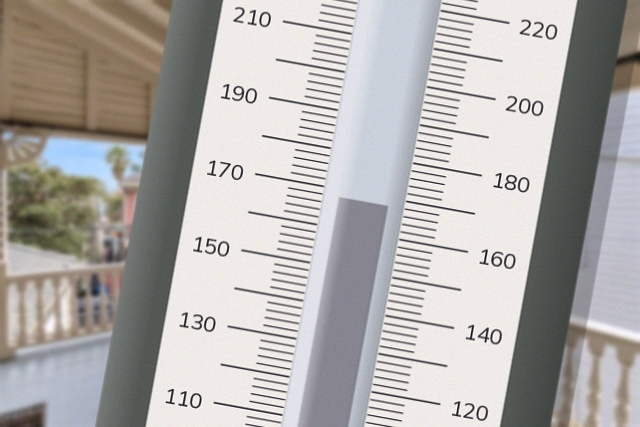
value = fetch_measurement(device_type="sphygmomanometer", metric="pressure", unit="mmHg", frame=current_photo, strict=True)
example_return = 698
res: 168
